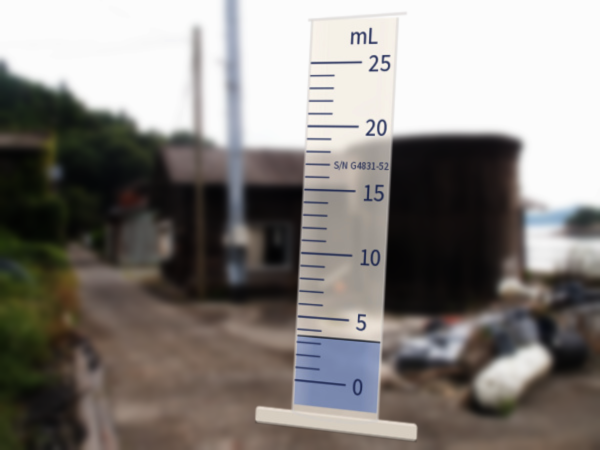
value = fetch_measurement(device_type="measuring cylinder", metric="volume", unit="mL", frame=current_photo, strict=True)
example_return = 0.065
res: 3.5
